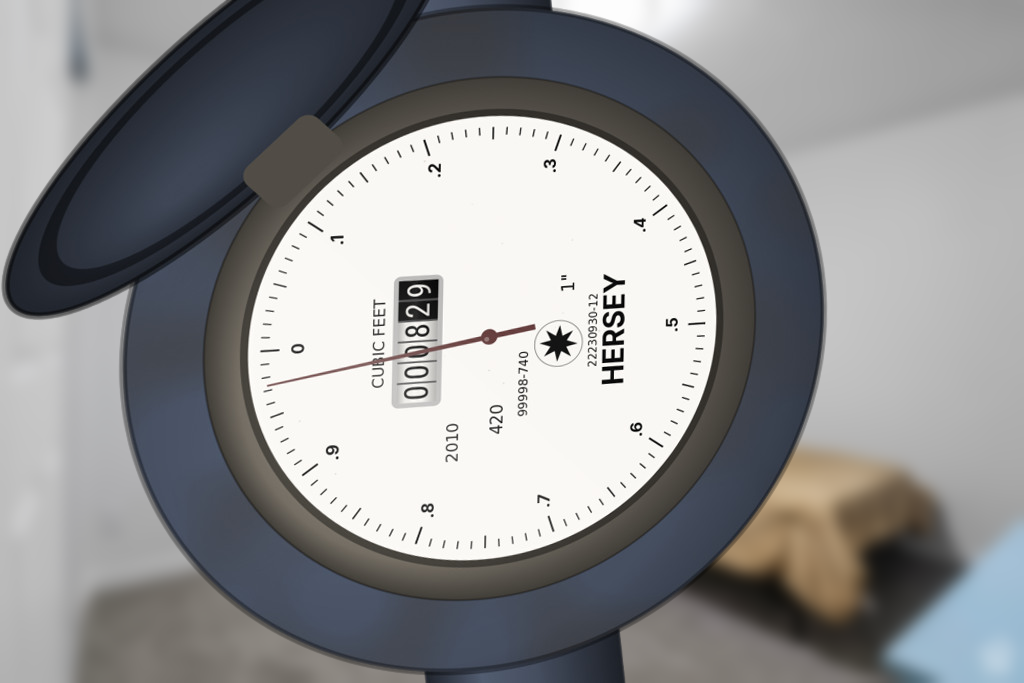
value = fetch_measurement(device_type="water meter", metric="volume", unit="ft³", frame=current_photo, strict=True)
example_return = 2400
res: 828.97
